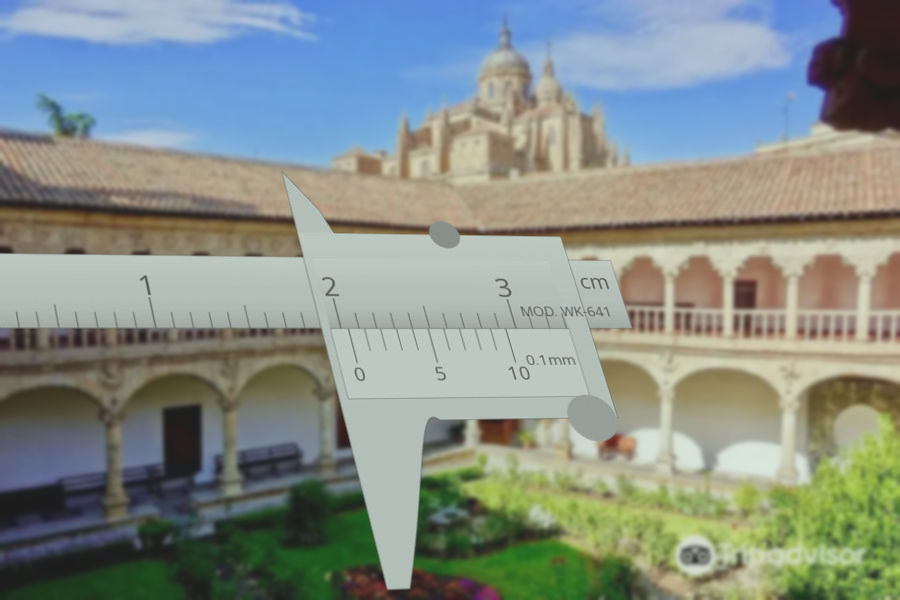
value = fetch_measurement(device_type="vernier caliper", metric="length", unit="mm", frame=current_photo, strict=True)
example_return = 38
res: 20.4
